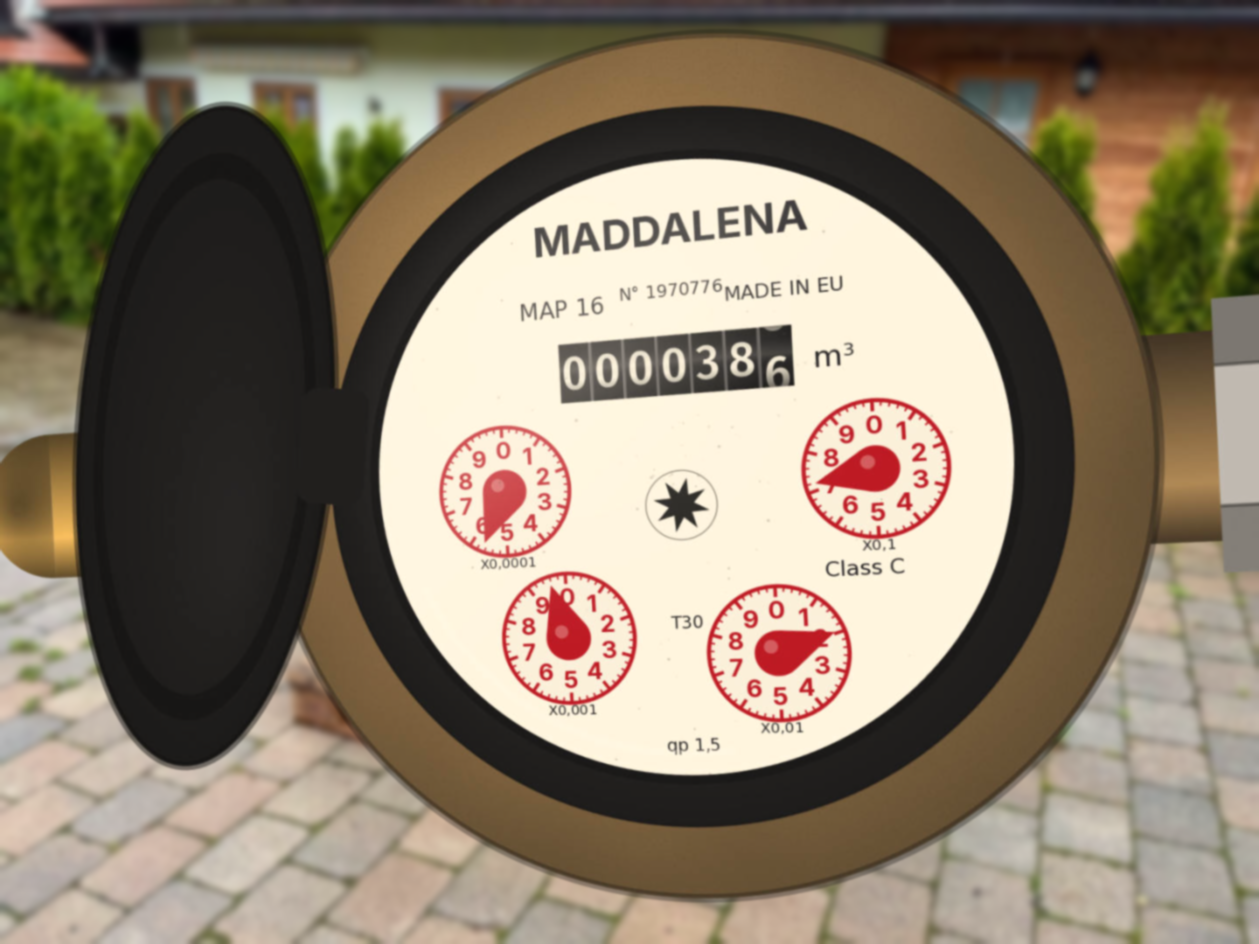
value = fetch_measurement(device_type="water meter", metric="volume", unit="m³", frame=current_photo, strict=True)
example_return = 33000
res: 385.7195
